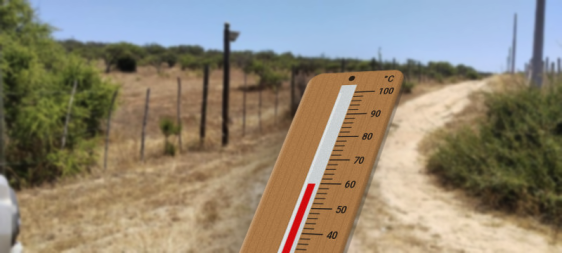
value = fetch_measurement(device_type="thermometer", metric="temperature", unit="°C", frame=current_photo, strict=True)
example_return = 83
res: 60
